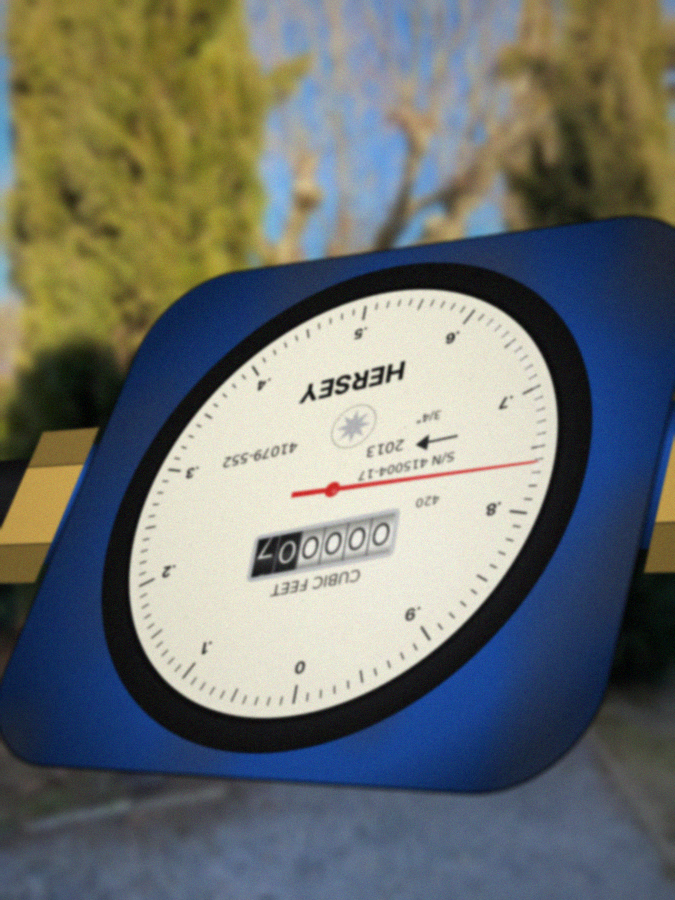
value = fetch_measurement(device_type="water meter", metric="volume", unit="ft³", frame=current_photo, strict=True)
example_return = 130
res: 6.76
